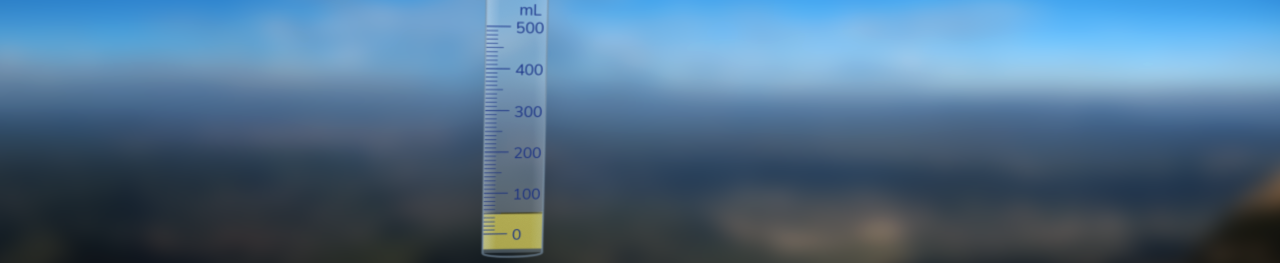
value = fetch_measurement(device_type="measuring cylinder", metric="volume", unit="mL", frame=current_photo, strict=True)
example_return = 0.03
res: 50
